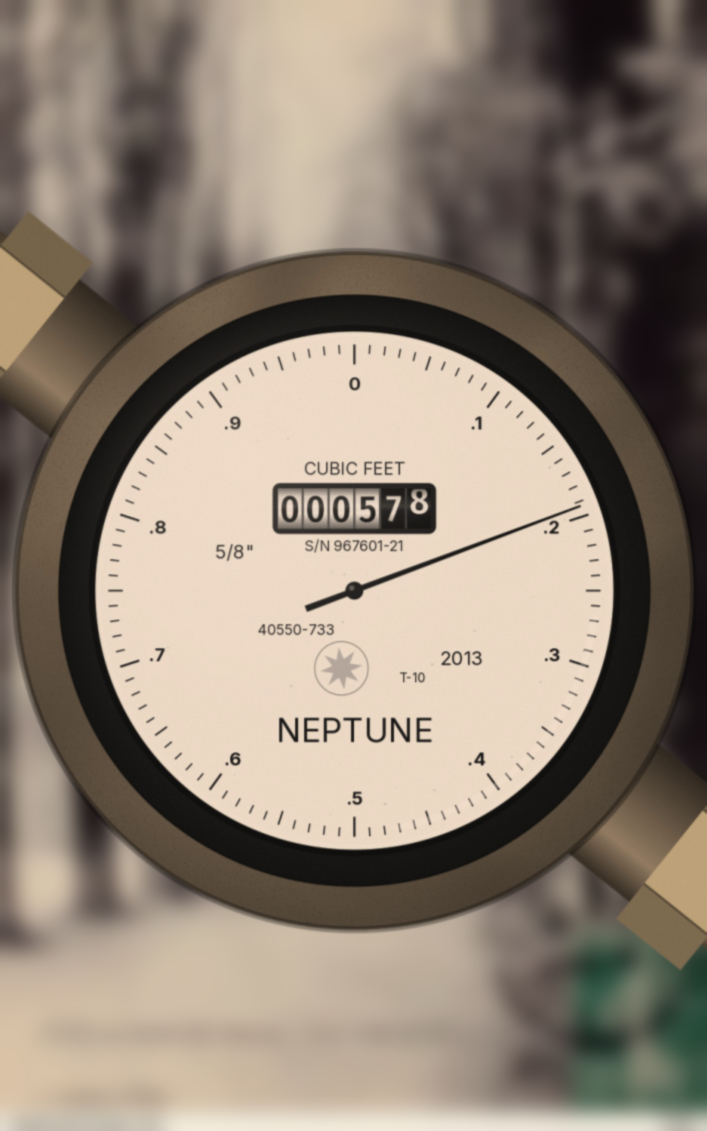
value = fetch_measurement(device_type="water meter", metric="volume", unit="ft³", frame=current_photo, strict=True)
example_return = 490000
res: 578.19
